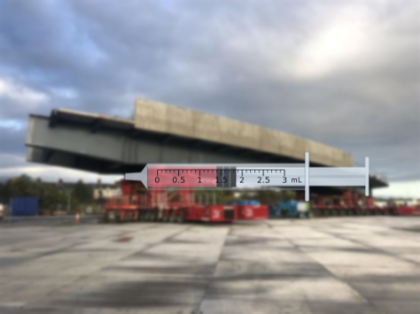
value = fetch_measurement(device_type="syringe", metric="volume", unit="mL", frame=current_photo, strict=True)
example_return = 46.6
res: 1.4
